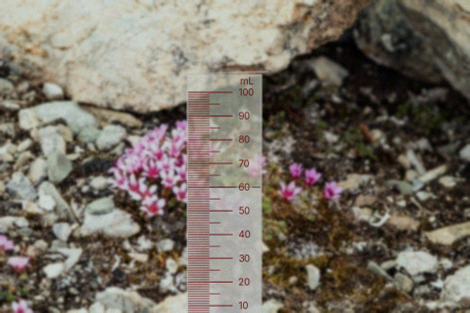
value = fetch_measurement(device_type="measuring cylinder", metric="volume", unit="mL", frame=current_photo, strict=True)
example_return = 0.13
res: 60
